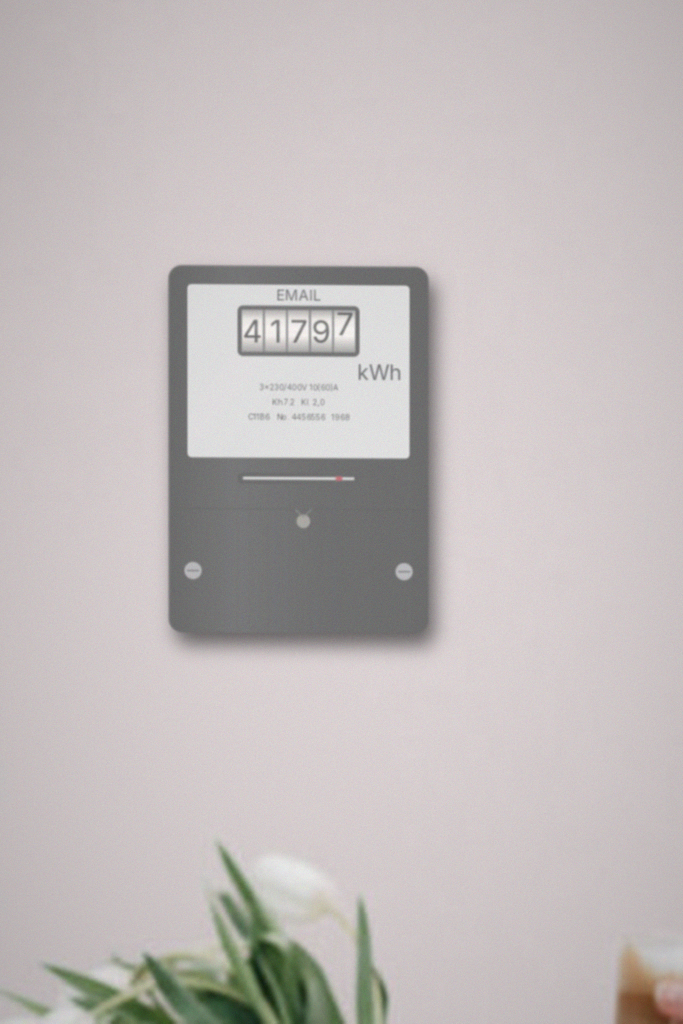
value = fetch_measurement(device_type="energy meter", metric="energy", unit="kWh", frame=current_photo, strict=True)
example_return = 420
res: 41797
